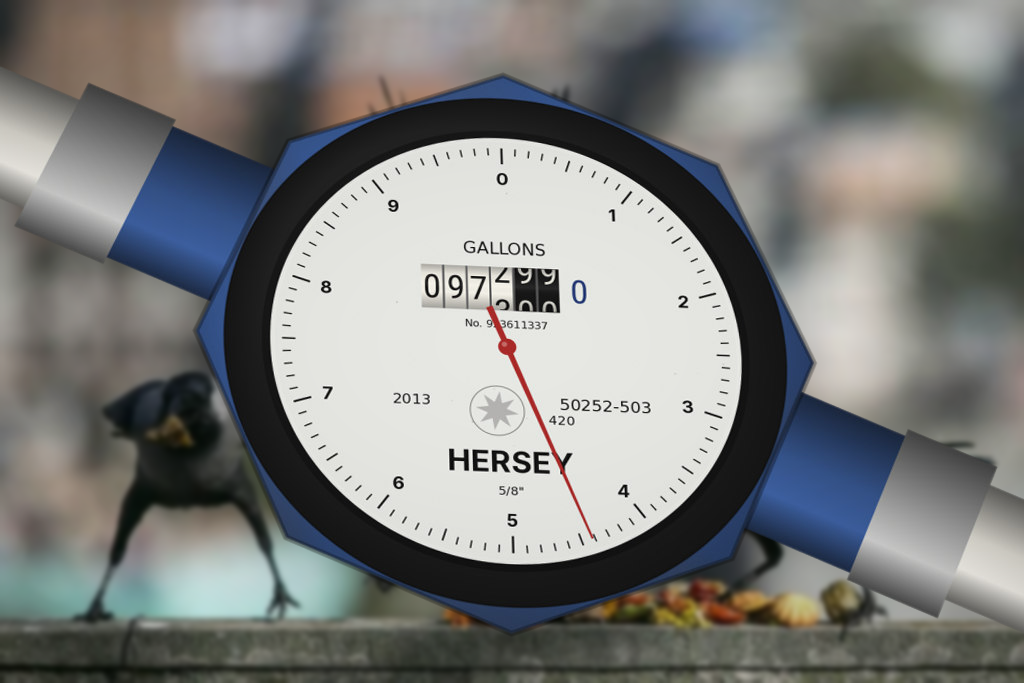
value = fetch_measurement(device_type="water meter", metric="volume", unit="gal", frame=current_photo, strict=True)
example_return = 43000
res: 972994.4
